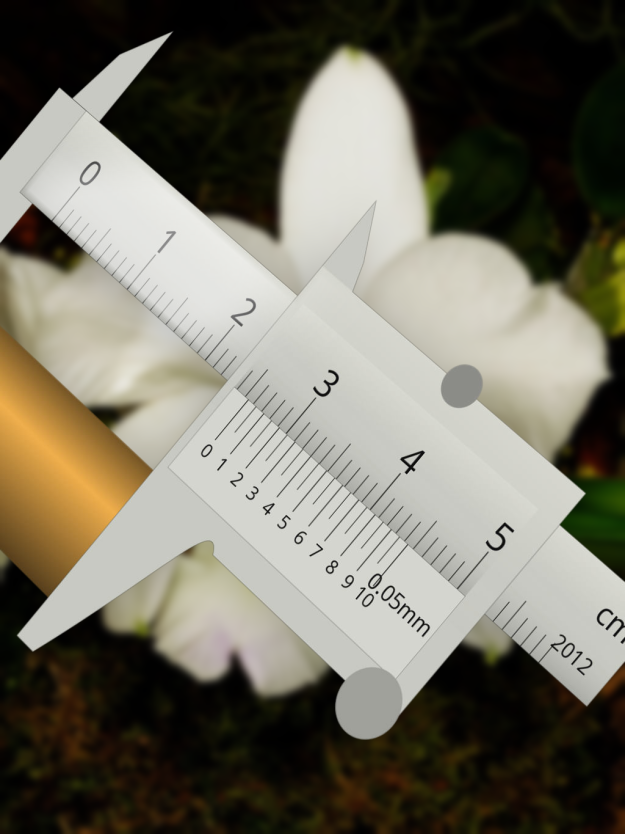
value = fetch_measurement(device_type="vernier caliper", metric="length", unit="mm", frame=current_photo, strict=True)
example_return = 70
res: 25.4
